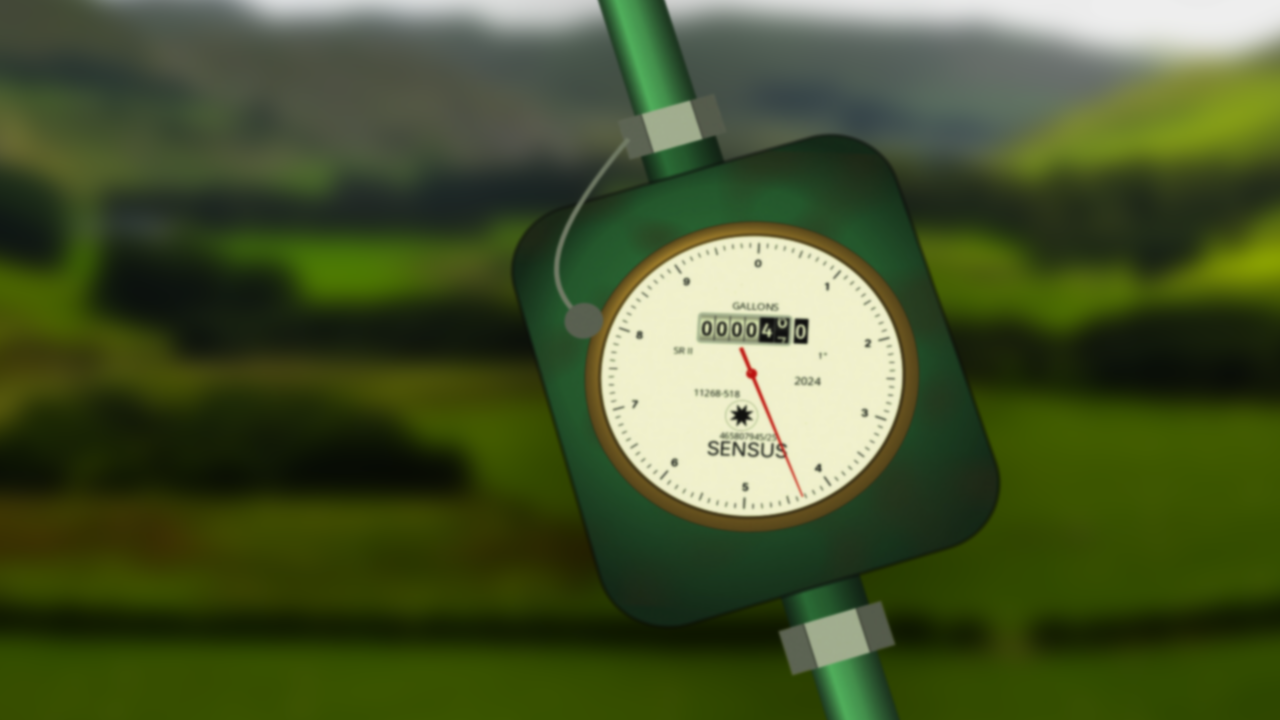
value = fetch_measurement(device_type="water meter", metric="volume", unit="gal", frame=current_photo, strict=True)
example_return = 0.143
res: 464.3
